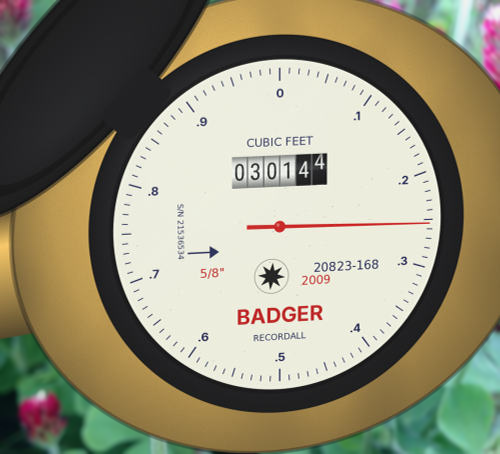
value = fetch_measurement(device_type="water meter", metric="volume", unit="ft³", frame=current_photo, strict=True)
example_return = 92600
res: 30144.25
